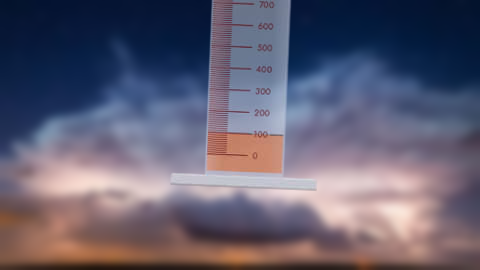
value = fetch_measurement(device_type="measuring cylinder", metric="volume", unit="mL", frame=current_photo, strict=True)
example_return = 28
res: 100
